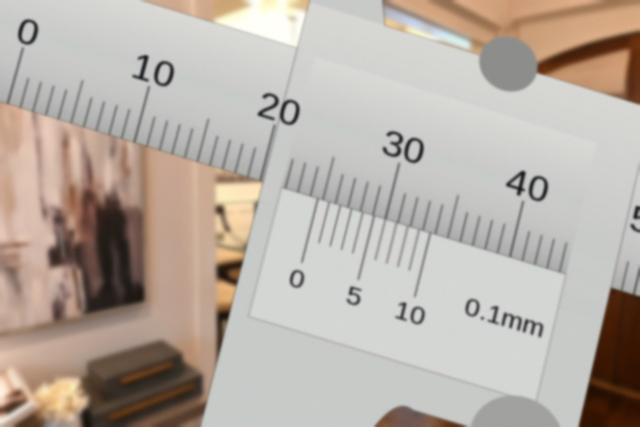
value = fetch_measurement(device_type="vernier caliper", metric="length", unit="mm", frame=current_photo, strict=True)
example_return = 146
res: 24.6
